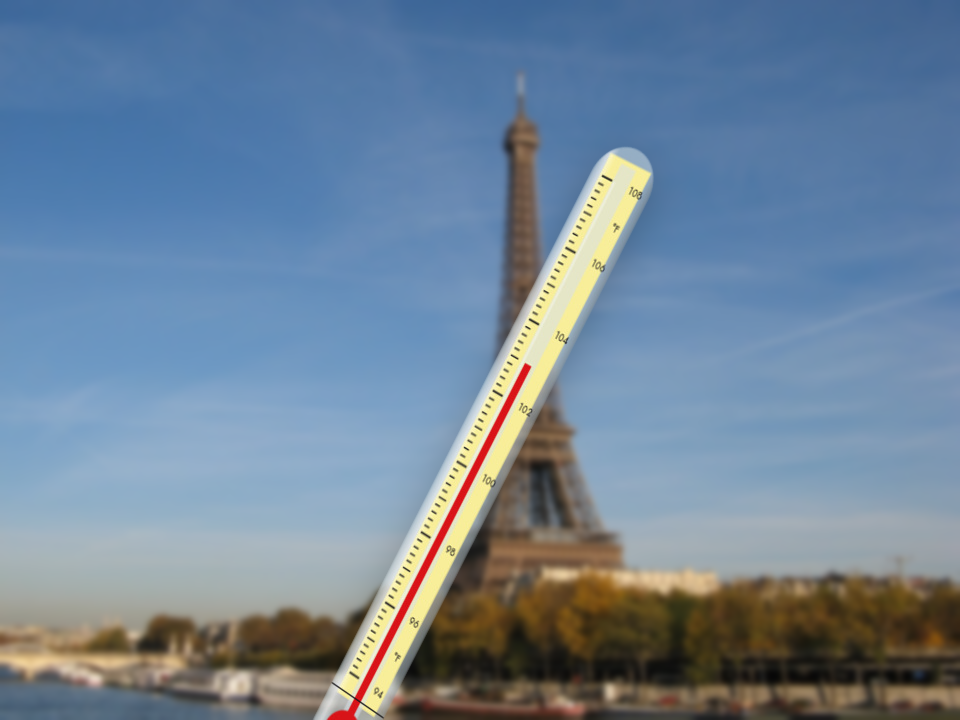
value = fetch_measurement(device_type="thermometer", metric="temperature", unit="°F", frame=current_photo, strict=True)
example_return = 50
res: 103
